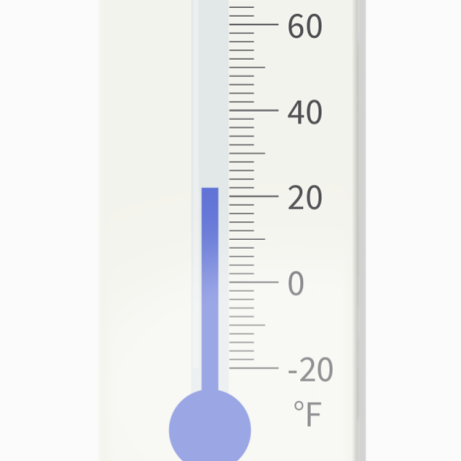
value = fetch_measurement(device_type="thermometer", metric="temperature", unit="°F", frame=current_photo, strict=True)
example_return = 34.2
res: 22
